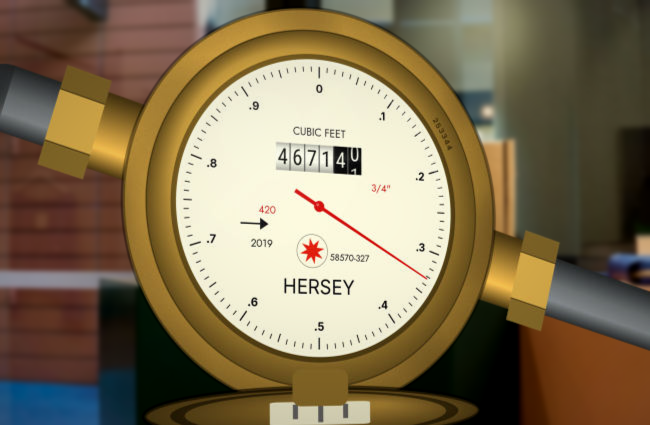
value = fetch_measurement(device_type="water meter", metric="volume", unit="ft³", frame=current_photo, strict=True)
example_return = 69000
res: 467140.33
